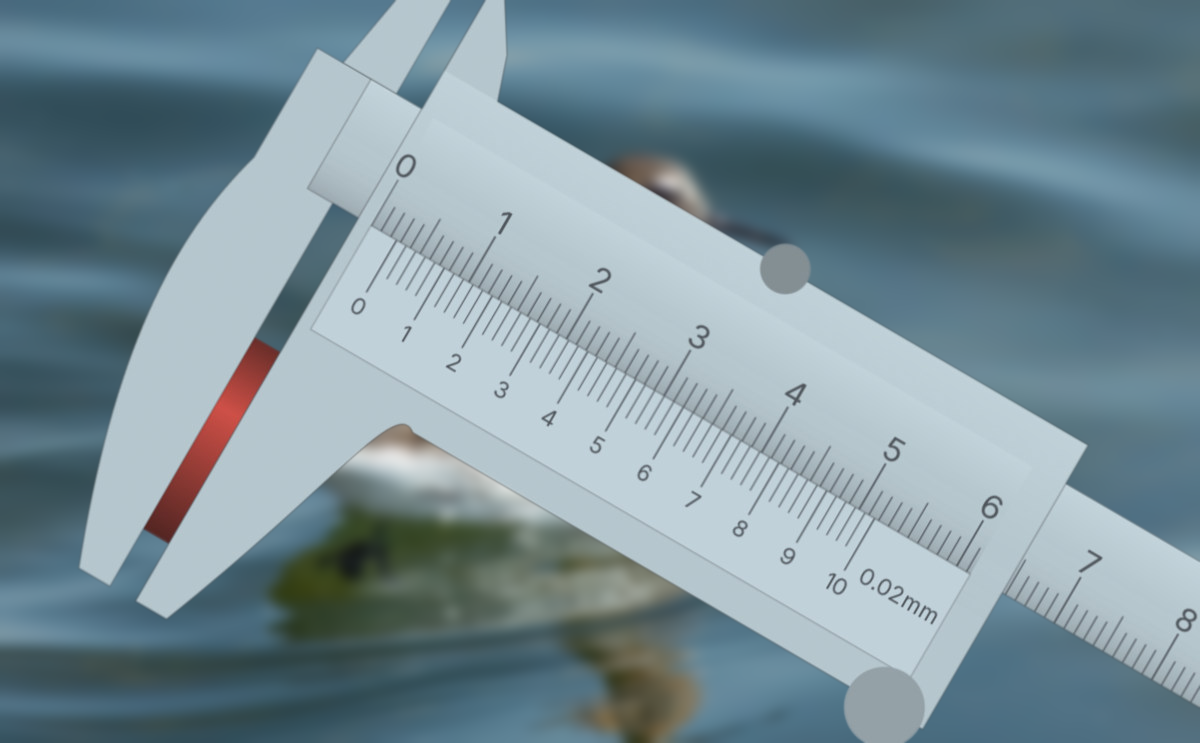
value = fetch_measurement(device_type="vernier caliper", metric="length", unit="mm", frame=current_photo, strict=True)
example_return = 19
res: 2.6
